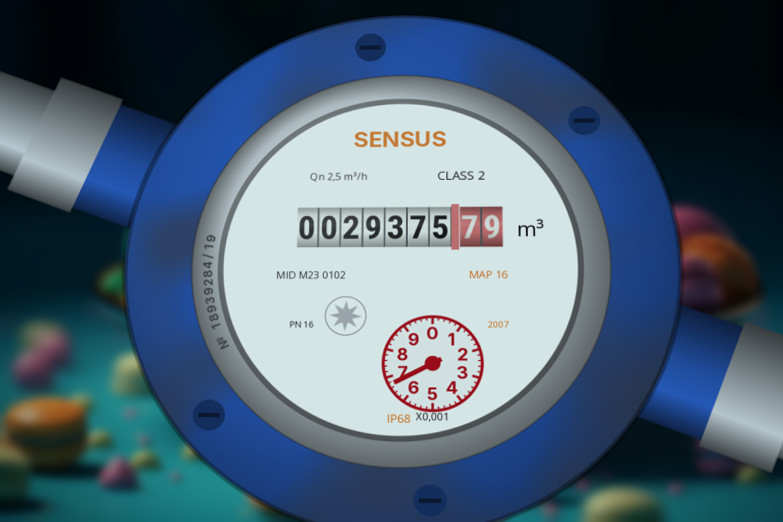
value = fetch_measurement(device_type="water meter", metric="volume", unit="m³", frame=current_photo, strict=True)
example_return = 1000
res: 29375.796
